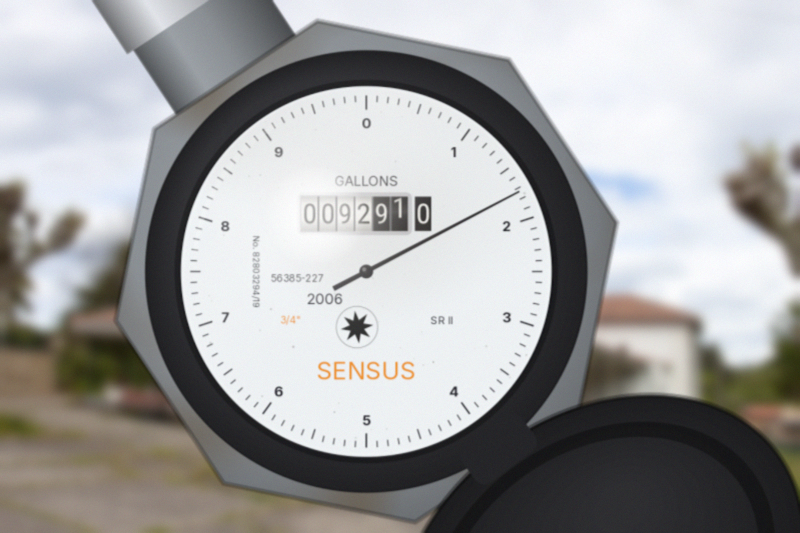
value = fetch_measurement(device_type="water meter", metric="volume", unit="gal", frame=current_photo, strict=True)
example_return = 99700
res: 92911.7
